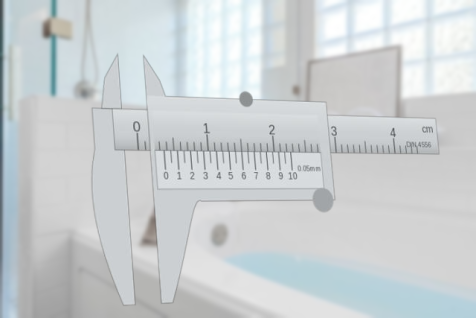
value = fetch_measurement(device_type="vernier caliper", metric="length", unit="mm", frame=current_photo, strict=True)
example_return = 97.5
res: 3.6
